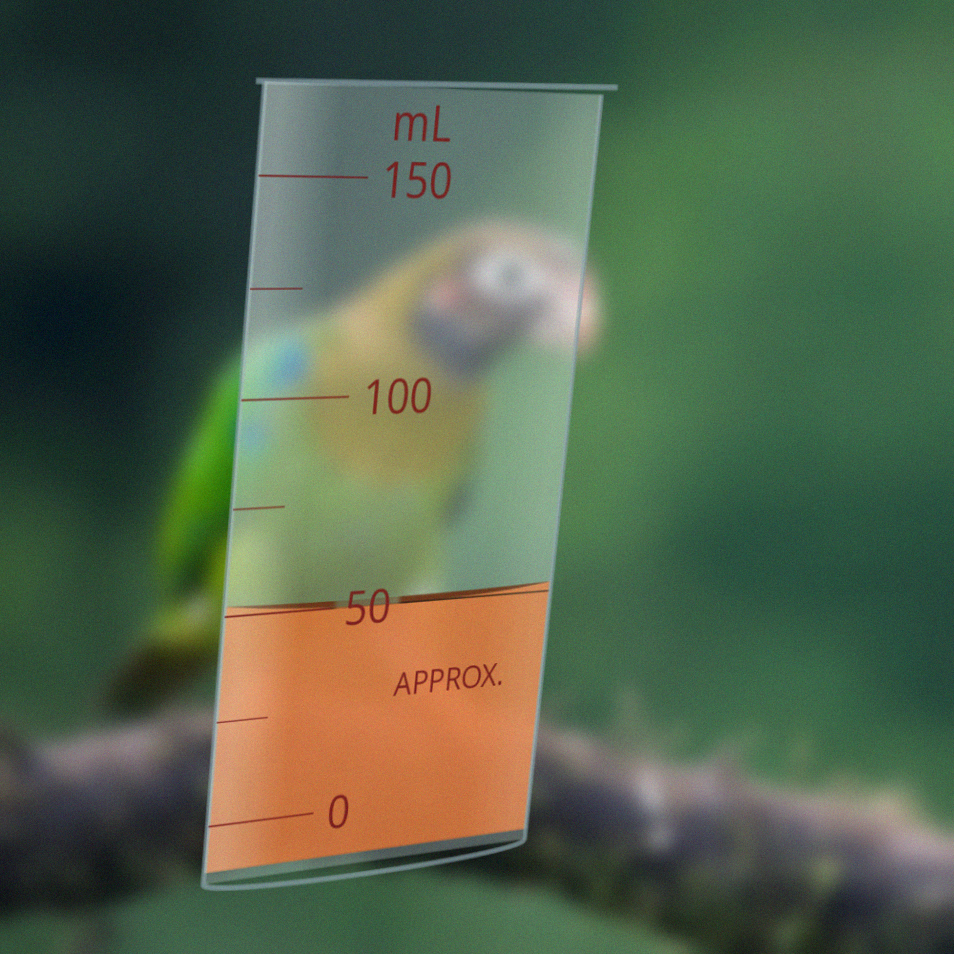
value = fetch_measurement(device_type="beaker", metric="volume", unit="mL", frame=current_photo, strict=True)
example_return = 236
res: 50
